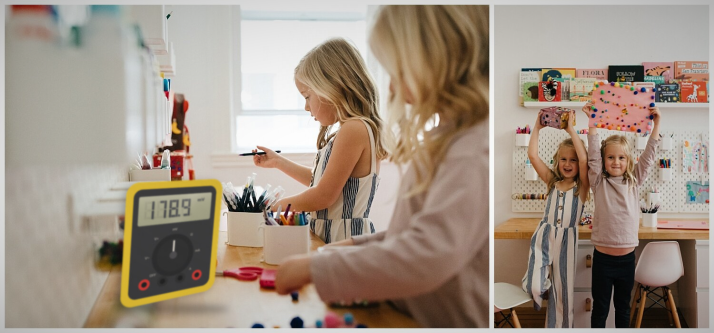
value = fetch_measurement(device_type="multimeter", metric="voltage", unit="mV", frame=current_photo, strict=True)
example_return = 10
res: 178.9
